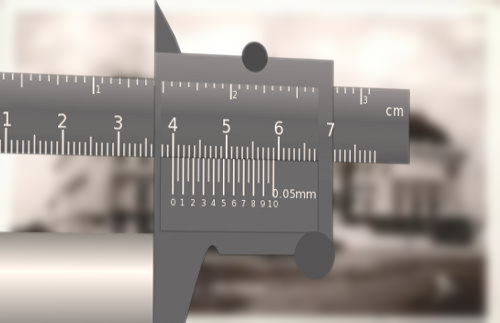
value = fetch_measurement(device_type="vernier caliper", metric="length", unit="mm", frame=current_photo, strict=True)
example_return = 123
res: 40.0
